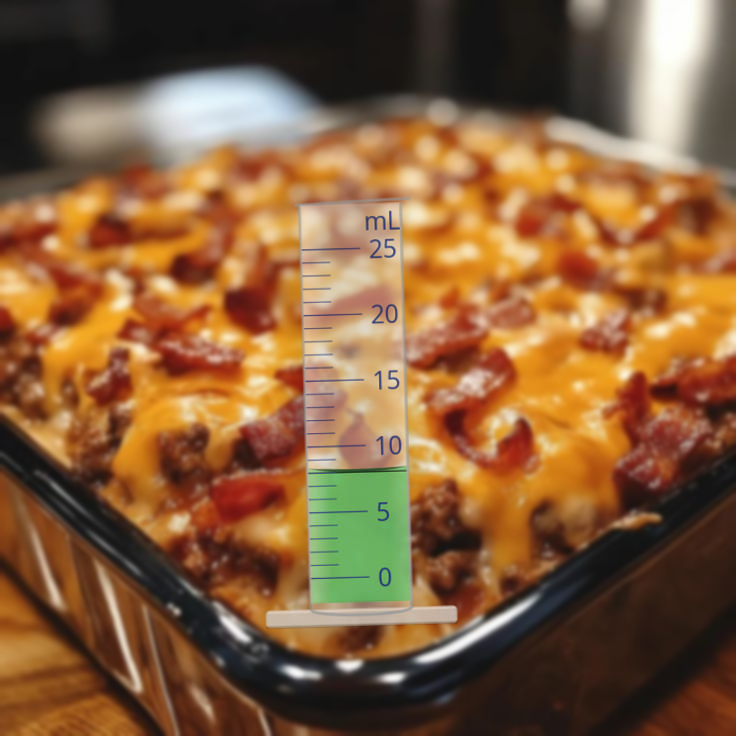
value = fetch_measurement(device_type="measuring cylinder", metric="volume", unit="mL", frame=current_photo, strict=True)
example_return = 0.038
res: 8
